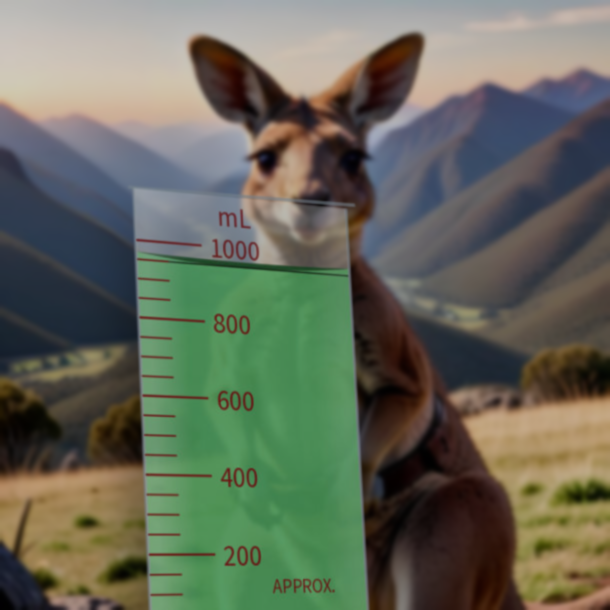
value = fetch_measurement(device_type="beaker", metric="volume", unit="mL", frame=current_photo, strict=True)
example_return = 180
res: 950
